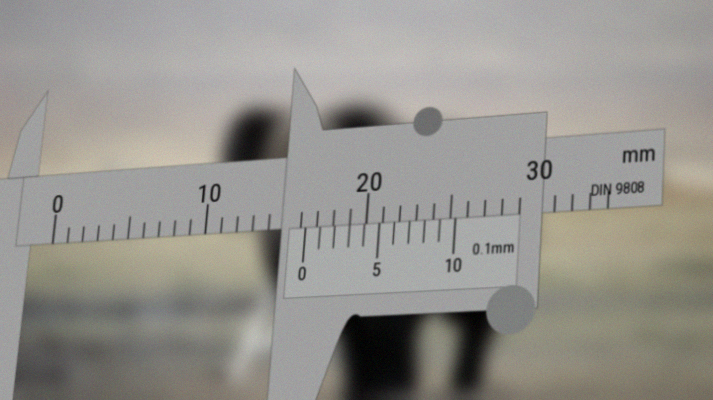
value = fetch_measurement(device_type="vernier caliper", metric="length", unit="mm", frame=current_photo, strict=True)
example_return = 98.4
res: 16.3
